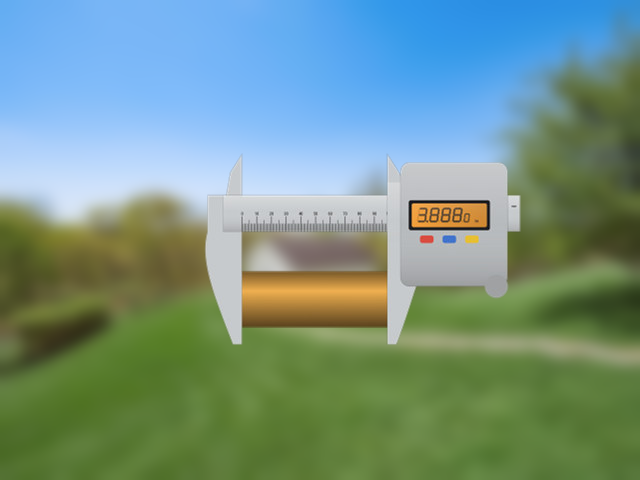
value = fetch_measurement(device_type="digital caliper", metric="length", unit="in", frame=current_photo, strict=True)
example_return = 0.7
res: 3.8880
